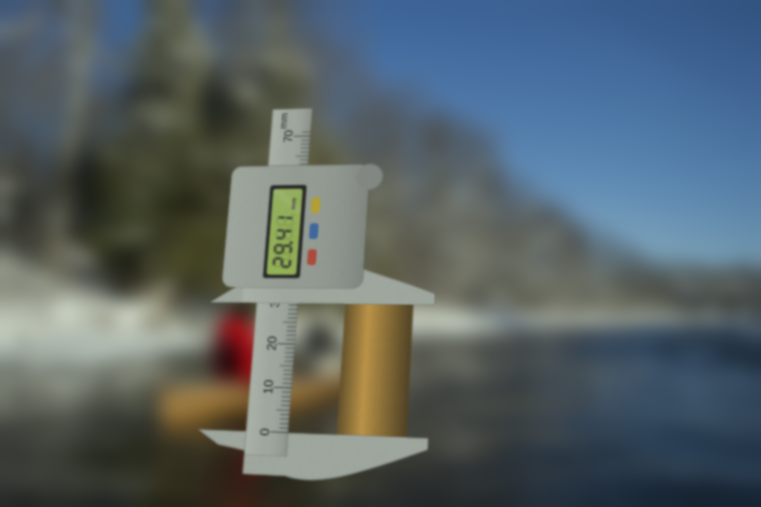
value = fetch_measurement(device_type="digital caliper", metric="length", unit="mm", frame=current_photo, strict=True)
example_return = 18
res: 29.41
